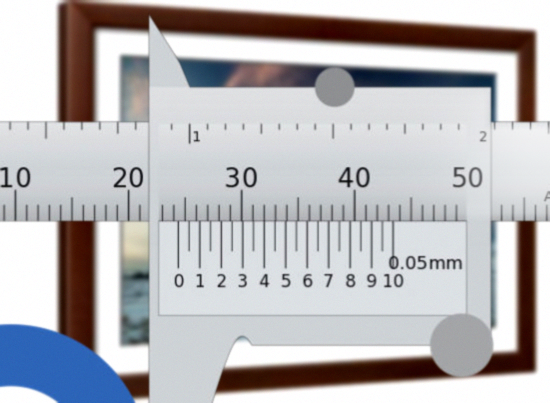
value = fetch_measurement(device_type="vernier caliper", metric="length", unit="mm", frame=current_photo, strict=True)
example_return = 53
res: 24.4
